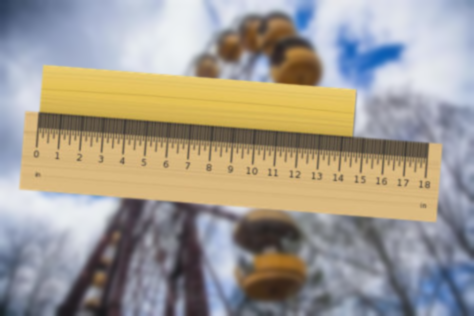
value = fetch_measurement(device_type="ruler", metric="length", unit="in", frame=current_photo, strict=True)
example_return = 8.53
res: 14.5
